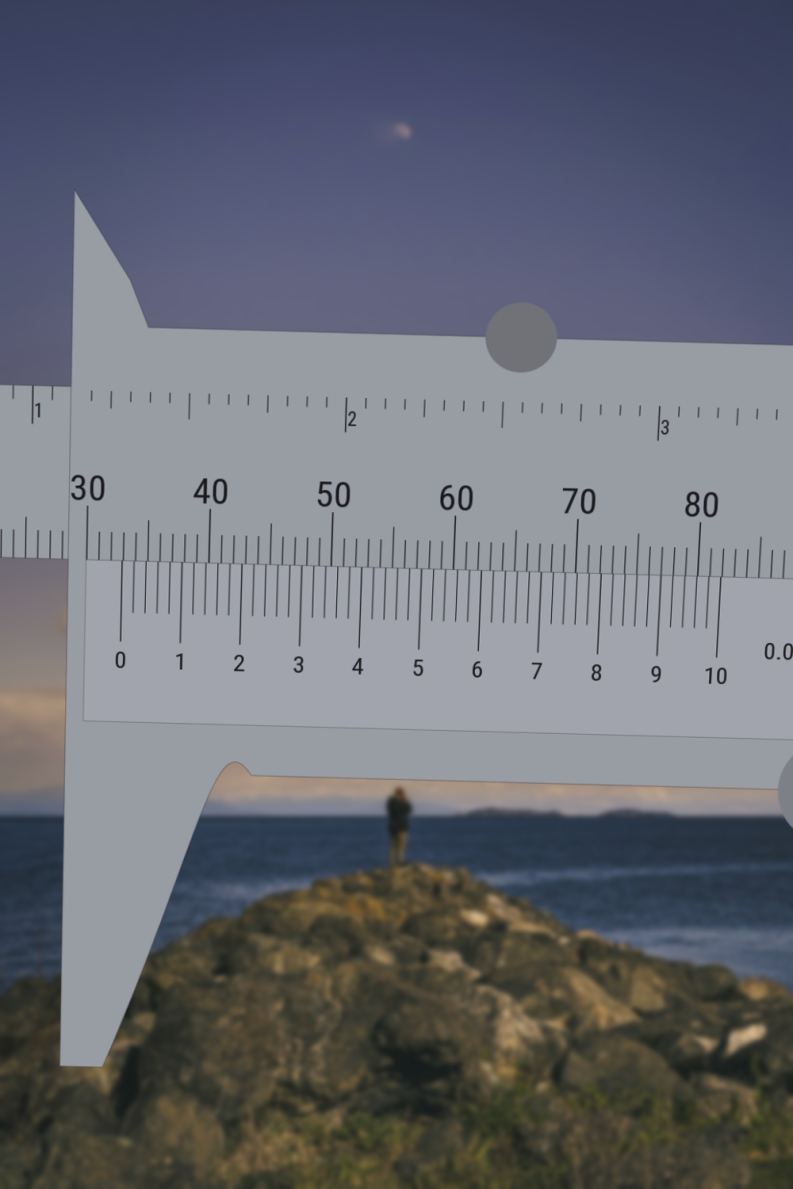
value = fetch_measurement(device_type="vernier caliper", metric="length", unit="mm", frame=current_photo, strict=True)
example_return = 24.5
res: 32.9
